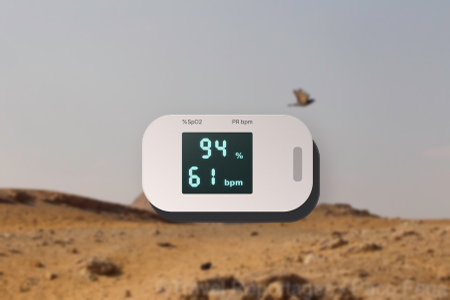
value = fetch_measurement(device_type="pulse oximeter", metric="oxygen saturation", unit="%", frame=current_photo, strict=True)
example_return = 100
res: 94
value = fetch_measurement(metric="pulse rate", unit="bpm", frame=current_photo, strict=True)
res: 61
